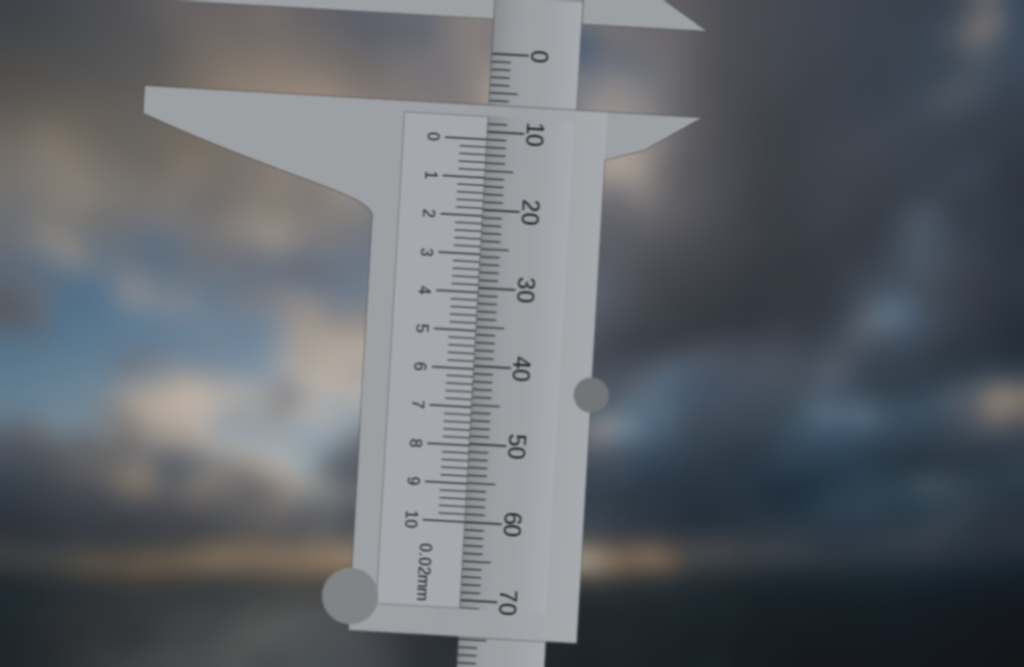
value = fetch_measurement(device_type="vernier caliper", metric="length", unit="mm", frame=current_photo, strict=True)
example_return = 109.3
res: 11.0
